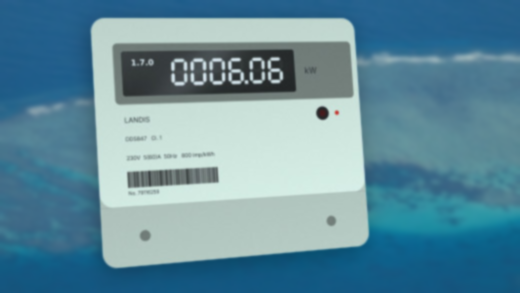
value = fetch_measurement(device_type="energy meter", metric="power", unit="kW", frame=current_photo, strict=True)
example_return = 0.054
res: 6.06
